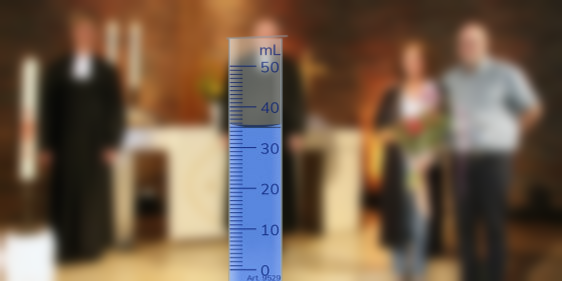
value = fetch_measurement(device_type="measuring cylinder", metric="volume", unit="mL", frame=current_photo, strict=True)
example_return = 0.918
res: 35
